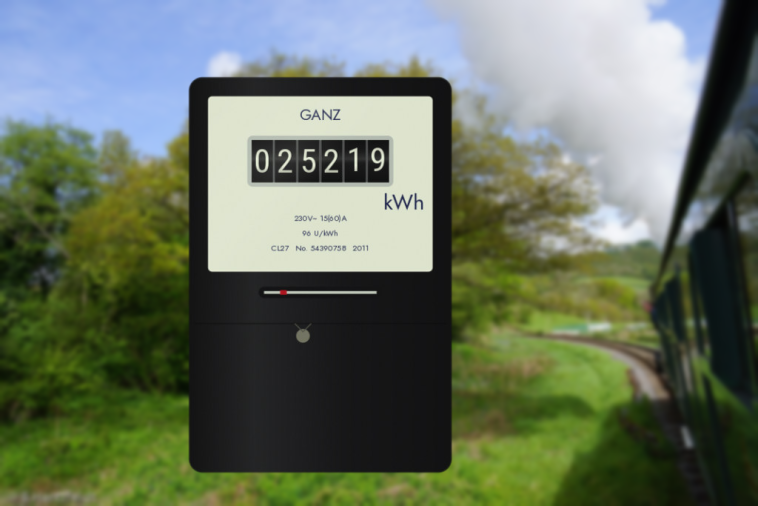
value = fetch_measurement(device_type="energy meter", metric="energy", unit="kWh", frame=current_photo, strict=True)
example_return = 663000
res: 25219
